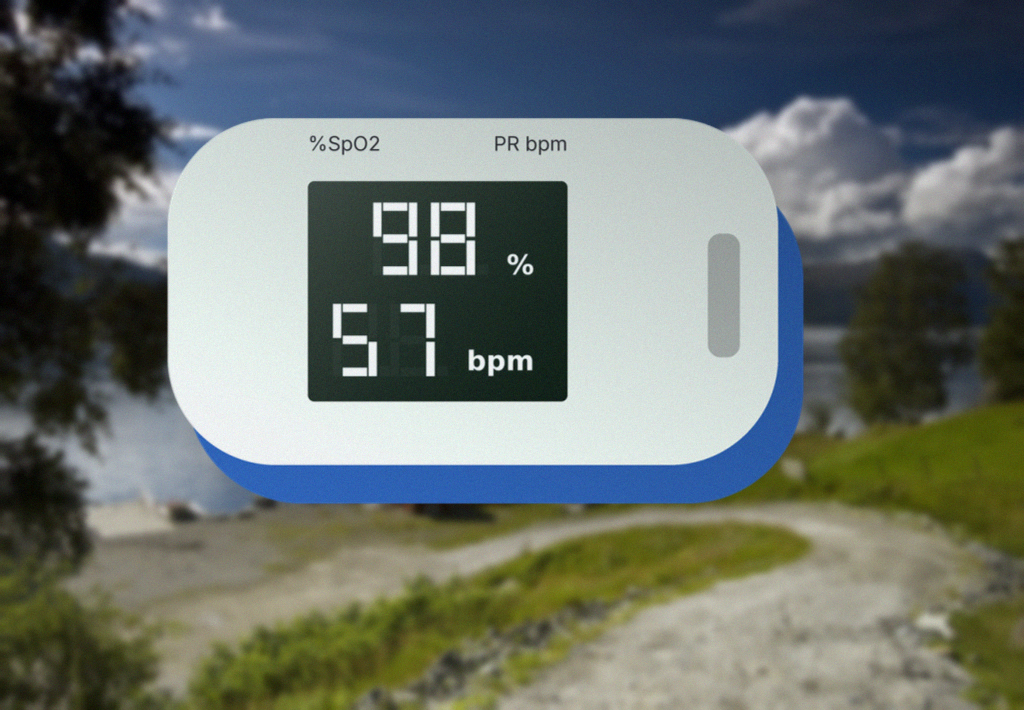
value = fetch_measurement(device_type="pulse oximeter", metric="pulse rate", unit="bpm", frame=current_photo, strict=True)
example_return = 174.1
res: 57
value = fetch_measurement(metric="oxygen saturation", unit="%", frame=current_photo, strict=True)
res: 98
